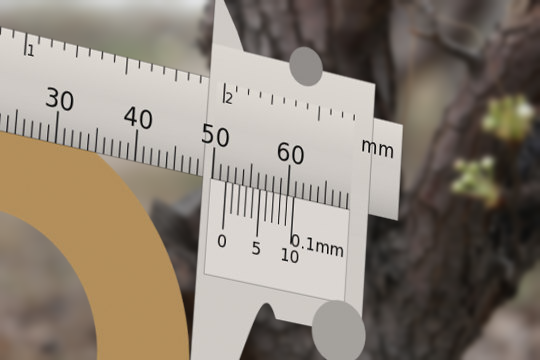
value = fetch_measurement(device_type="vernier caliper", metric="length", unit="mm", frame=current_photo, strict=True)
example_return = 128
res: 51.8
